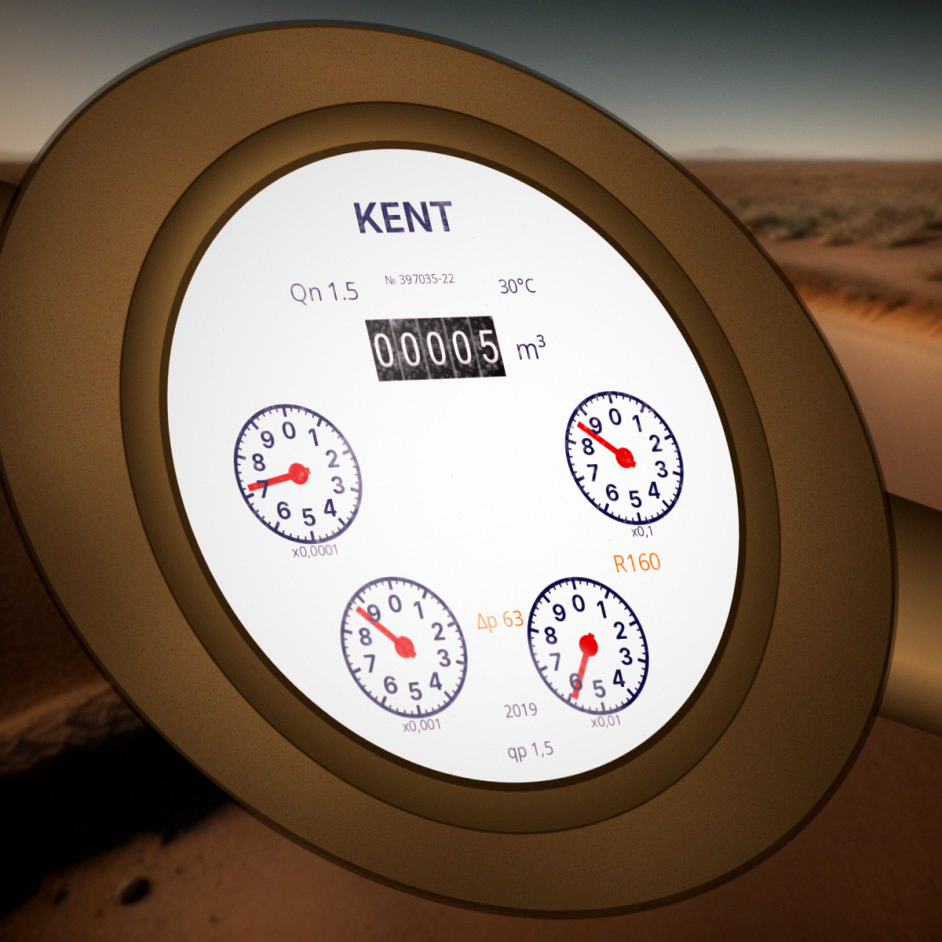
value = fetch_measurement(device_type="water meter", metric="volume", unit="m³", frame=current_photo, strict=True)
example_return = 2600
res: 5.8587
